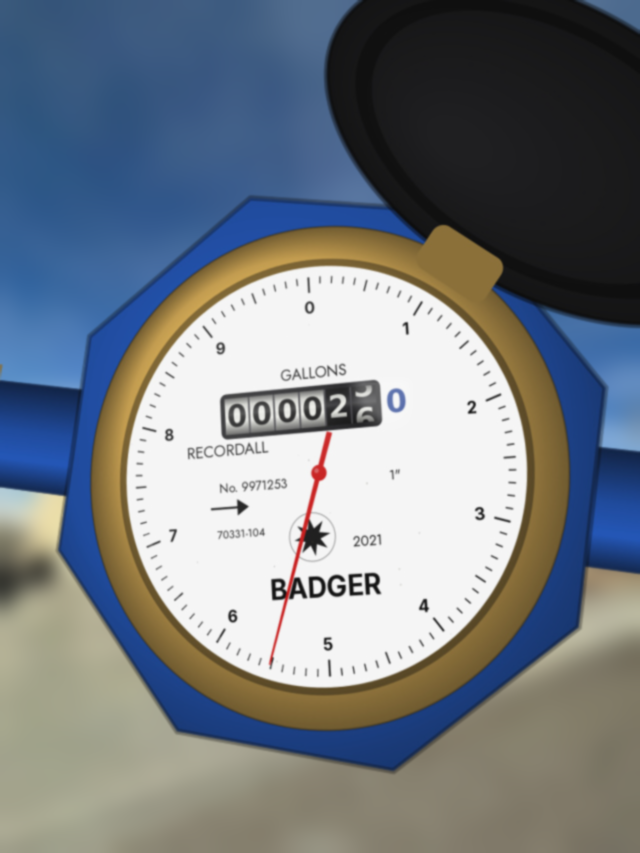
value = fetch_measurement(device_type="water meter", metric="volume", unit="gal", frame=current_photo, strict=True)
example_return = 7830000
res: 255.5
